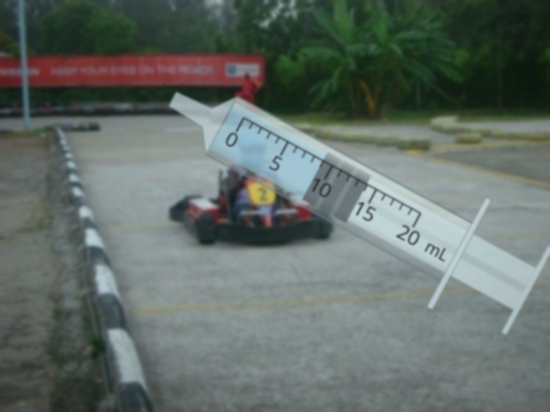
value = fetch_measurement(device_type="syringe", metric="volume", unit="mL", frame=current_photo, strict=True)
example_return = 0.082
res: 9
